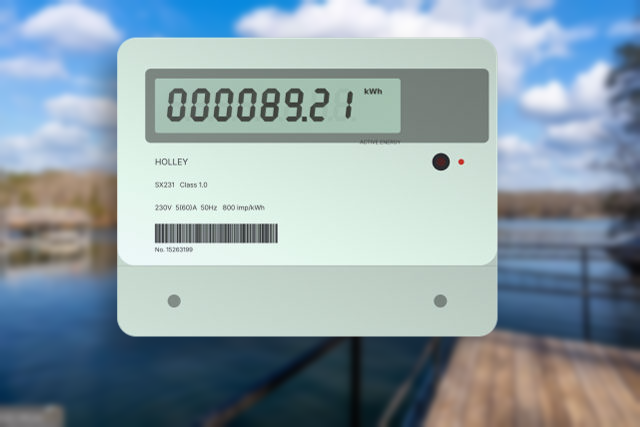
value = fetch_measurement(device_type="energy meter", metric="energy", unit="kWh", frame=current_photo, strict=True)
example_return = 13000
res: 89.21
